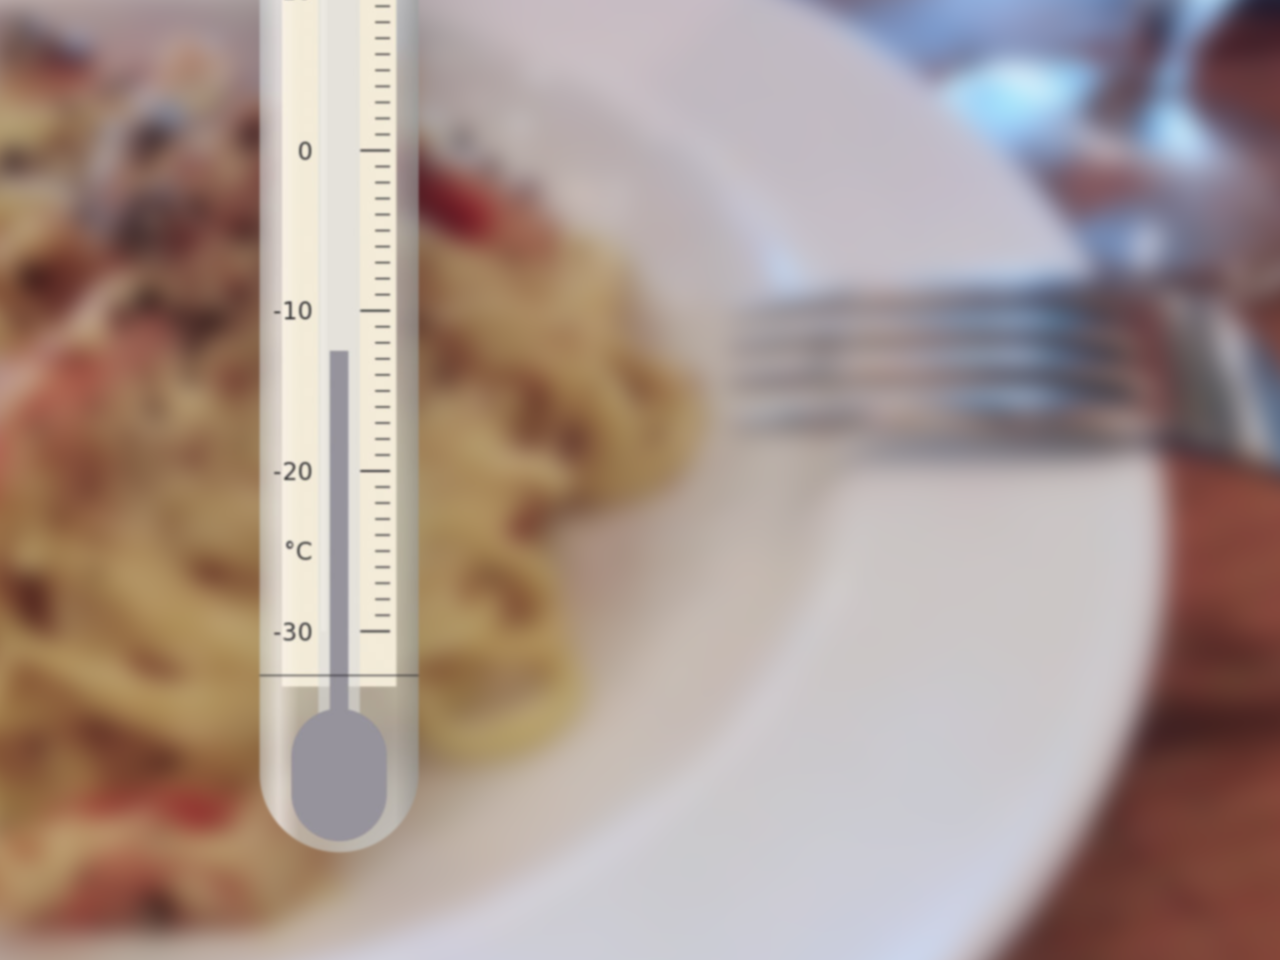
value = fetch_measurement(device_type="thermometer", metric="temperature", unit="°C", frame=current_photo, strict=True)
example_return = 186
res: -12.5
